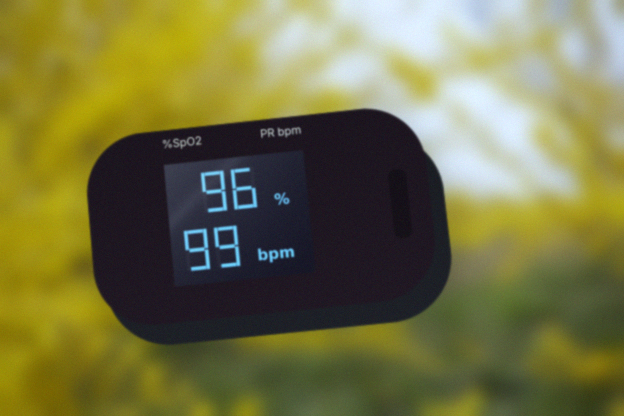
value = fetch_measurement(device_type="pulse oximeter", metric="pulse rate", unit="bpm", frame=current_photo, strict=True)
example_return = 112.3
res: 99
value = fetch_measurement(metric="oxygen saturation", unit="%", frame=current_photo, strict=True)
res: 96
